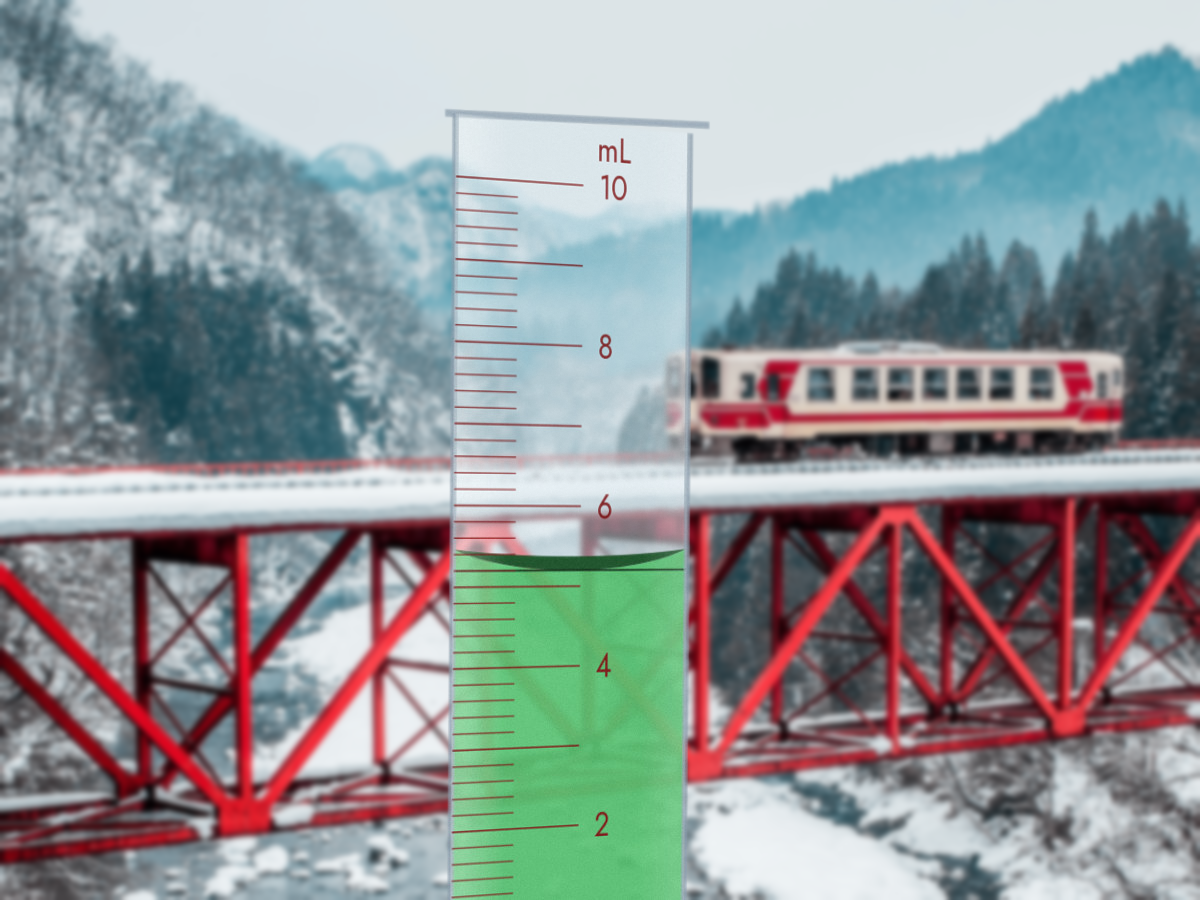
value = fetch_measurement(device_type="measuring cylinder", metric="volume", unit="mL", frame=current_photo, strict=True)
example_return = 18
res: 5.2
